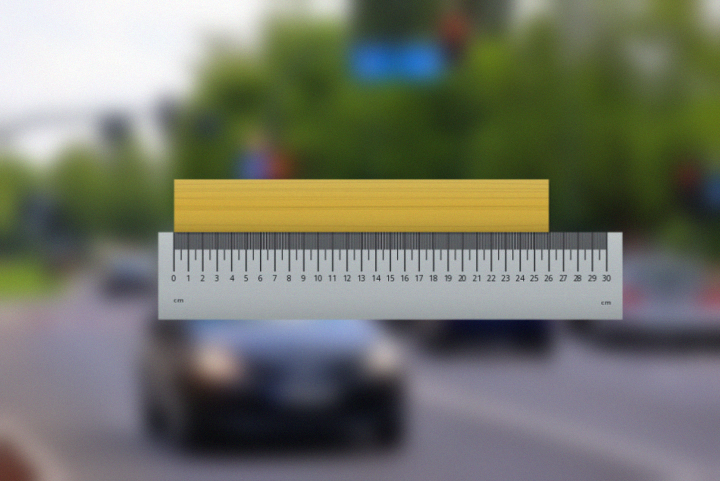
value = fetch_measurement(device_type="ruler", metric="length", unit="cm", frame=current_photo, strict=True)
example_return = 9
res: 26
